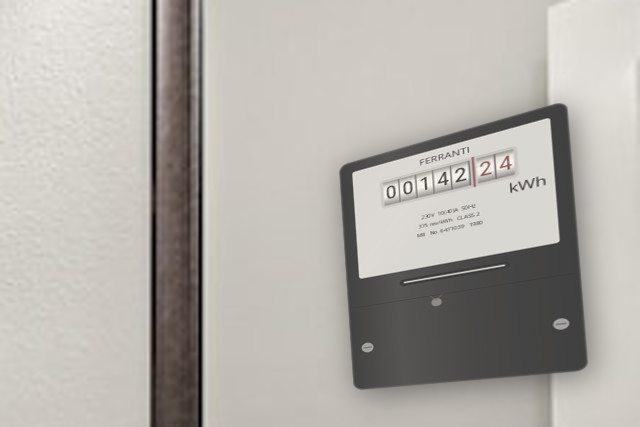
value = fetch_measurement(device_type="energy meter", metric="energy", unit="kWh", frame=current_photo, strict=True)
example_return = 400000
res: 142.24
